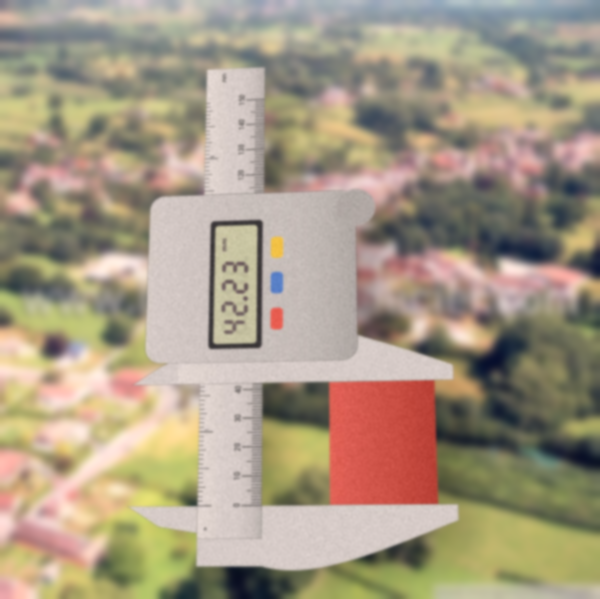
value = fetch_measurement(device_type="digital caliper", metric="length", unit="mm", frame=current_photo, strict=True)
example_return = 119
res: 42.23
